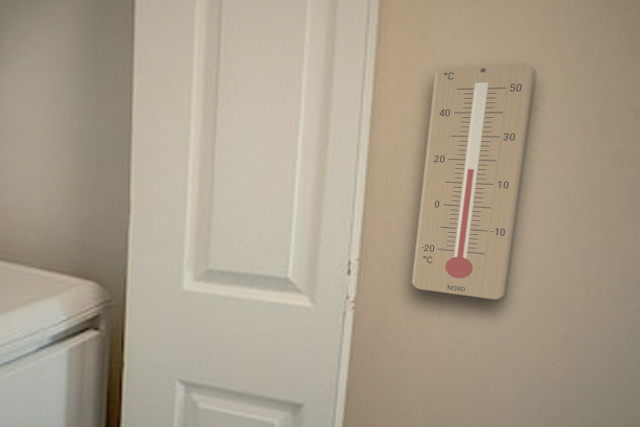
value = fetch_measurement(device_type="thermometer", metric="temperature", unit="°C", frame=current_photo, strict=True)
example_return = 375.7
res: 16
